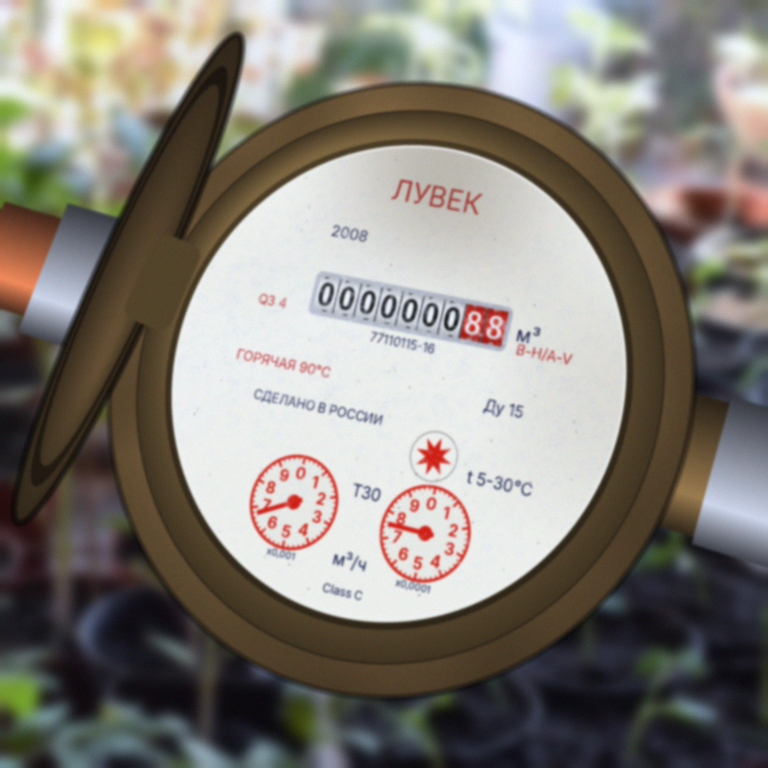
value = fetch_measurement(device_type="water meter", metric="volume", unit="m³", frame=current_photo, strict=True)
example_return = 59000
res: 0.8867
